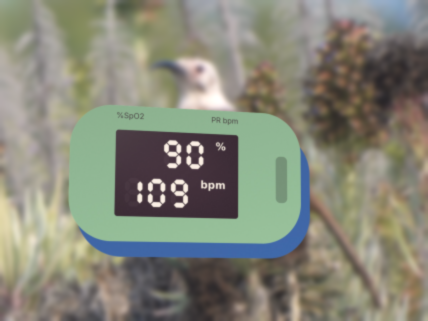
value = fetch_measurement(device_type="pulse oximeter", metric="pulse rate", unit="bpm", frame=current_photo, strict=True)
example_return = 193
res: 109
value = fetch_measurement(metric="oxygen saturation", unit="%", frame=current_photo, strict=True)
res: 90
